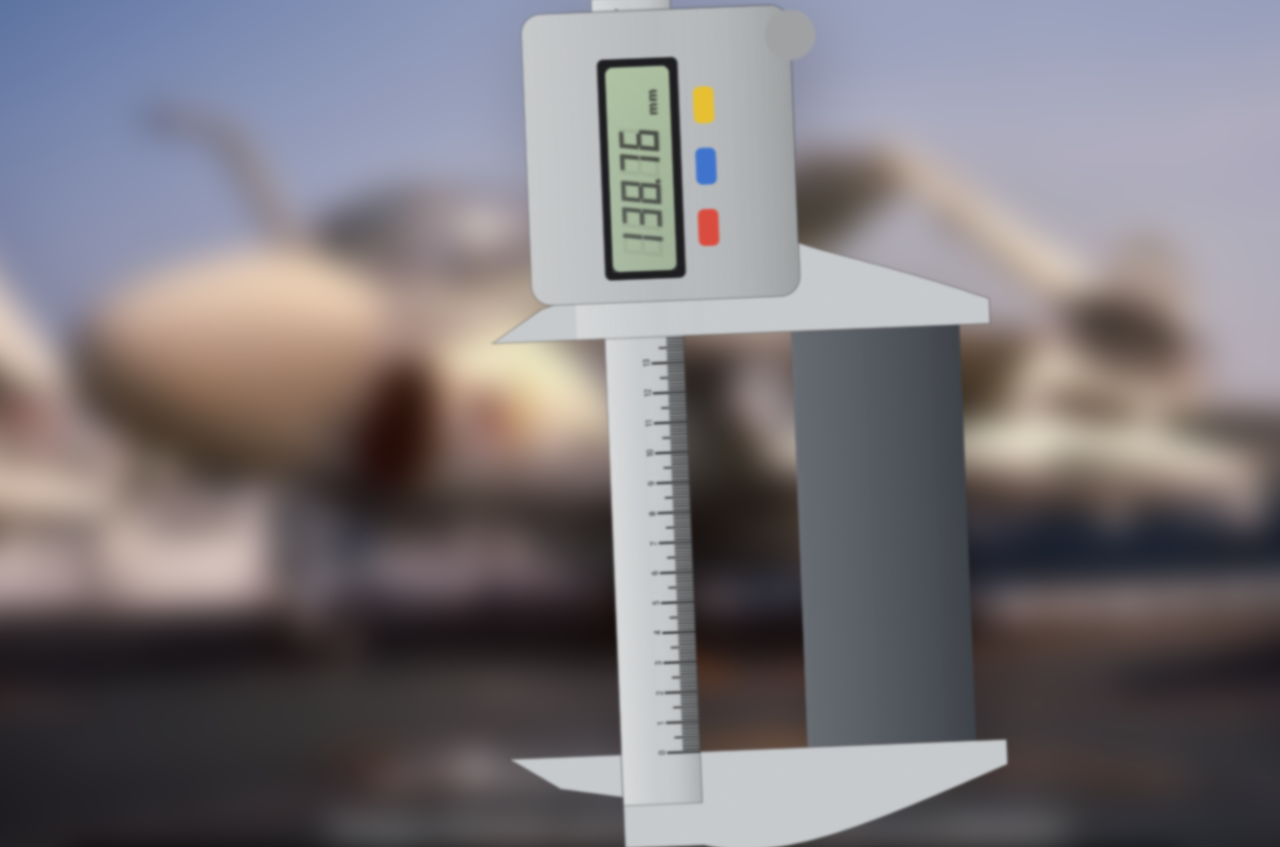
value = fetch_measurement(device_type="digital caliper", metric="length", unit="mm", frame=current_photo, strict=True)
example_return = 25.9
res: 138.76
